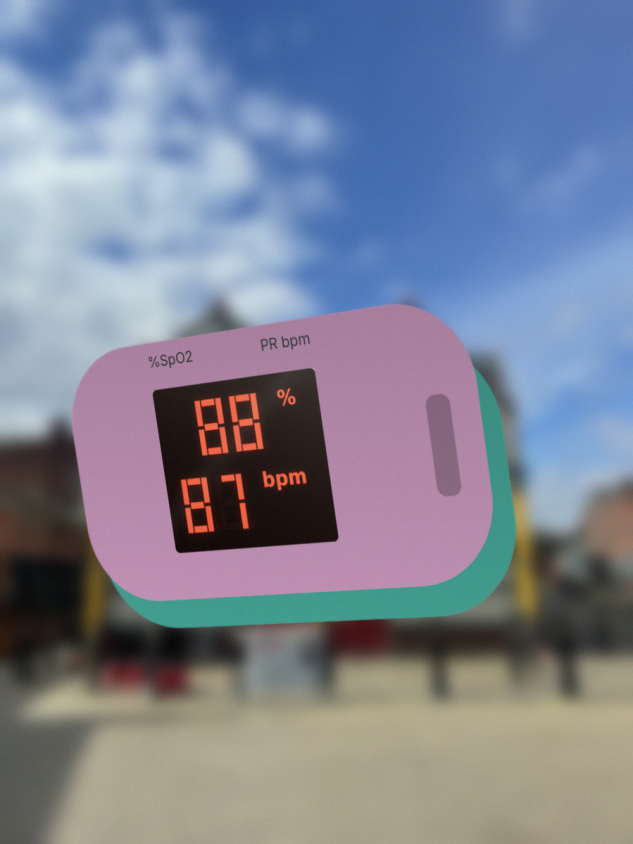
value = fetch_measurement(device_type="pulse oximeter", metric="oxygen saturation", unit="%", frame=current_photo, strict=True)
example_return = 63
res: 88
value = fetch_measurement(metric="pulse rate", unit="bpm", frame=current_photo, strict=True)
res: 87
